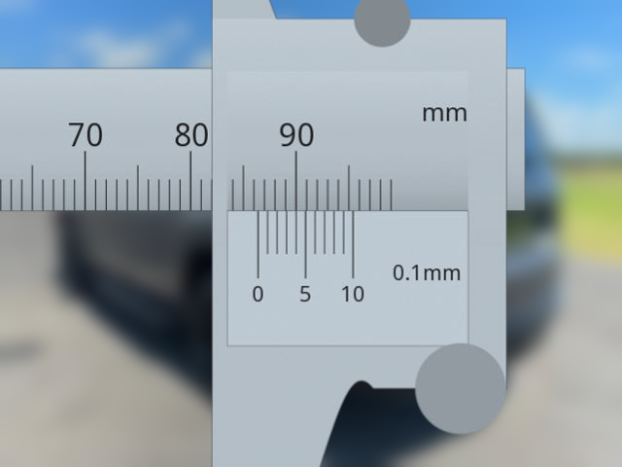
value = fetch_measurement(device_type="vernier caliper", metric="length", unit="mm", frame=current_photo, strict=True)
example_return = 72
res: 86.4
